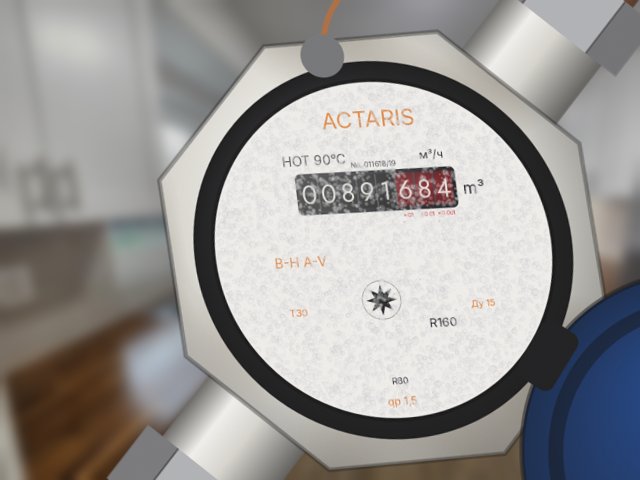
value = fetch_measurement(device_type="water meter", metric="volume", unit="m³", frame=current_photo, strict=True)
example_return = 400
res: 891.684
